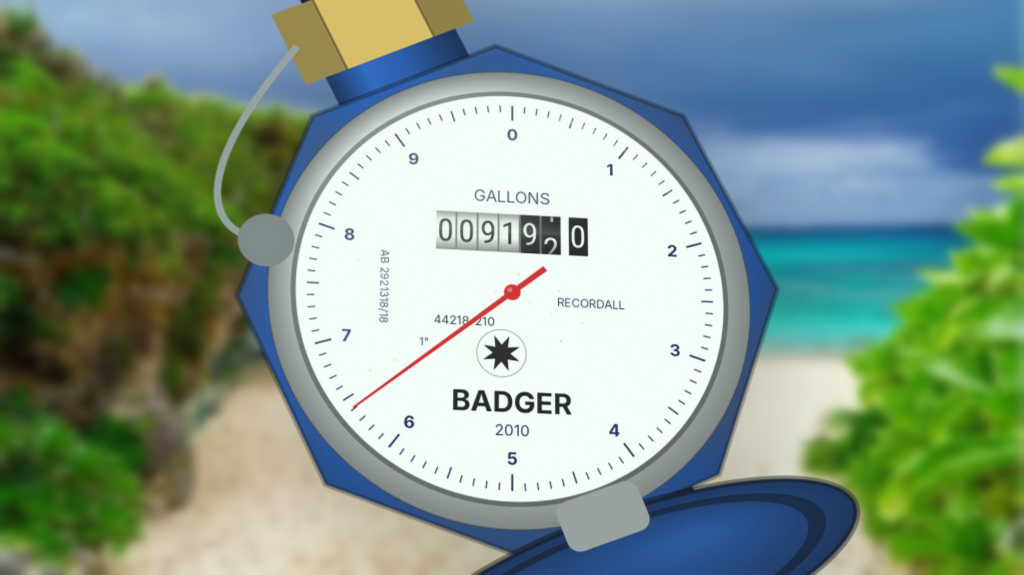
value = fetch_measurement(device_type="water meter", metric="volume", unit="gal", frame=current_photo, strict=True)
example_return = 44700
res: 91916.4
